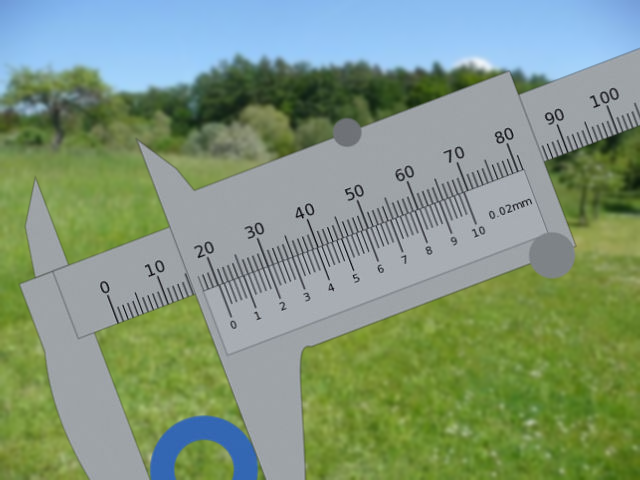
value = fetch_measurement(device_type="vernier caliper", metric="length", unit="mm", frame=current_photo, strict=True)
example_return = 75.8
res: 20.2
